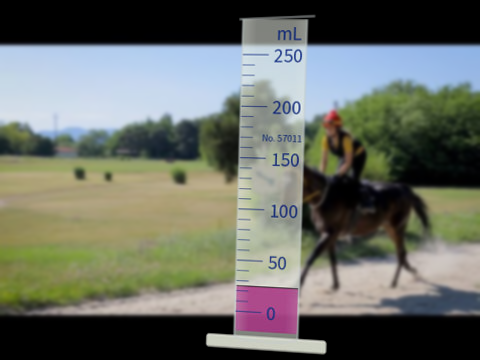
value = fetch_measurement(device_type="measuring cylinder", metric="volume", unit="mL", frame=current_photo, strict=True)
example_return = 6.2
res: 25
